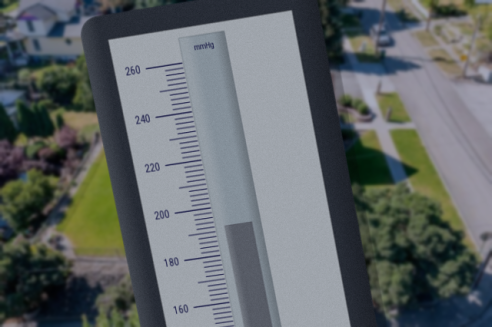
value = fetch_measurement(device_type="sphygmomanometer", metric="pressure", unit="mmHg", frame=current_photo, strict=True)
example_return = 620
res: 192
